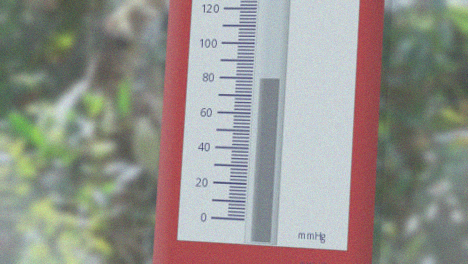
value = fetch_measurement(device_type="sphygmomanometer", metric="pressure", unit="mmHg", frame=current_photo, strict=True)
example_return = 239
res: 80
